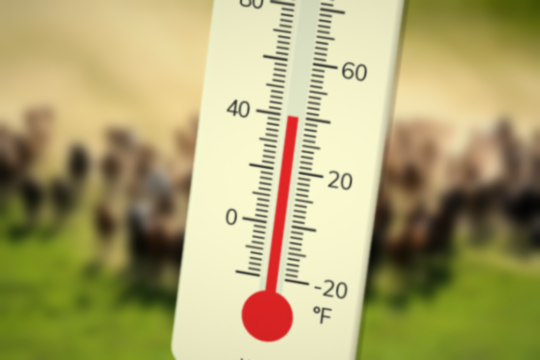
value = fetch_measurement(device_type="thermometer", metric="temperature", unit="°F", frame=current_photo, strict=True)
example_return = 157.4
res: 40
